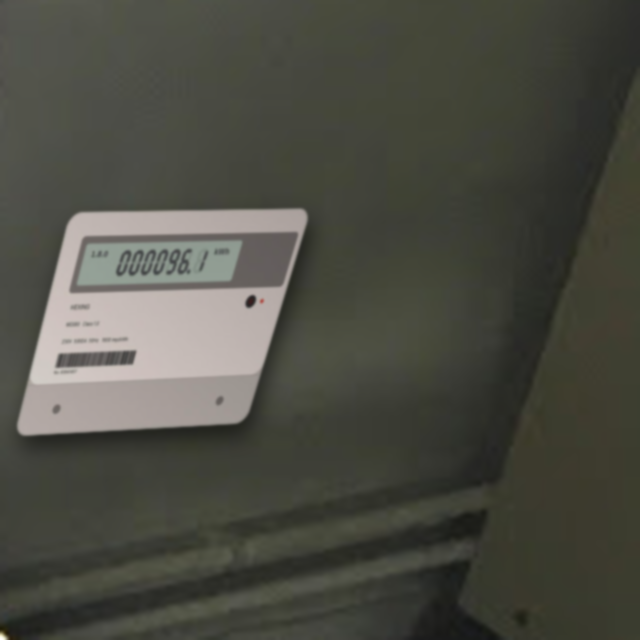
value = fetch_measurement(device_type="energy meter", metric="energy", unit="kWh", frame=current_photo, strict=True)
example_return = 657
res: 96.1
